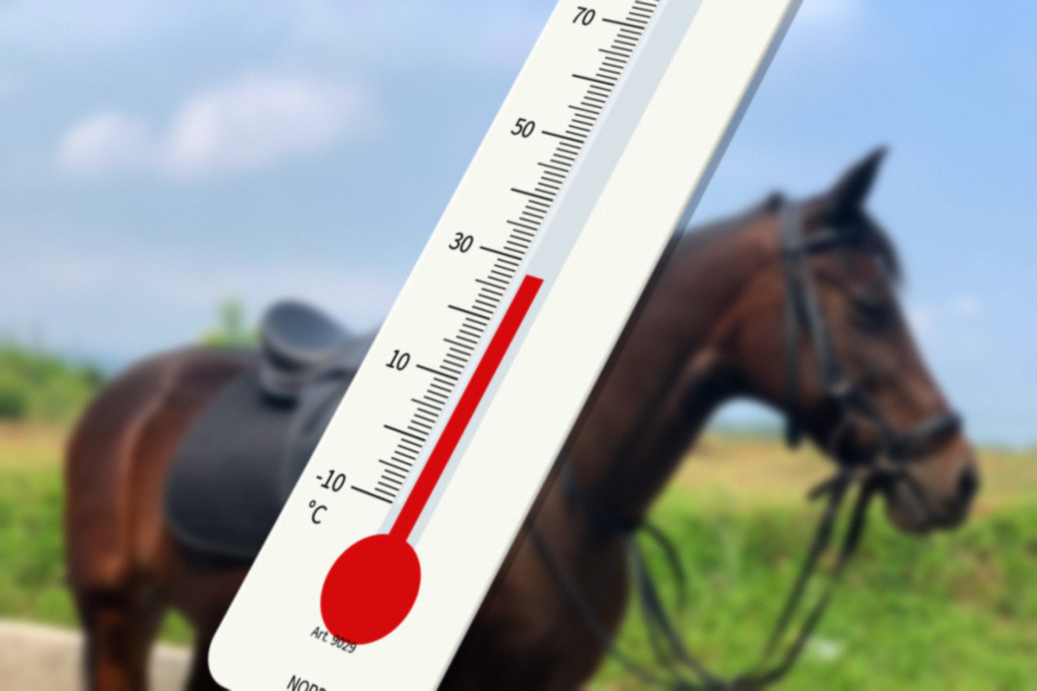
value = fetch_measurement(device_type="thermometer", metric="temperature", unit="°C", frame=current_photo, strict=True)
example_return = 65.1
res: 28
